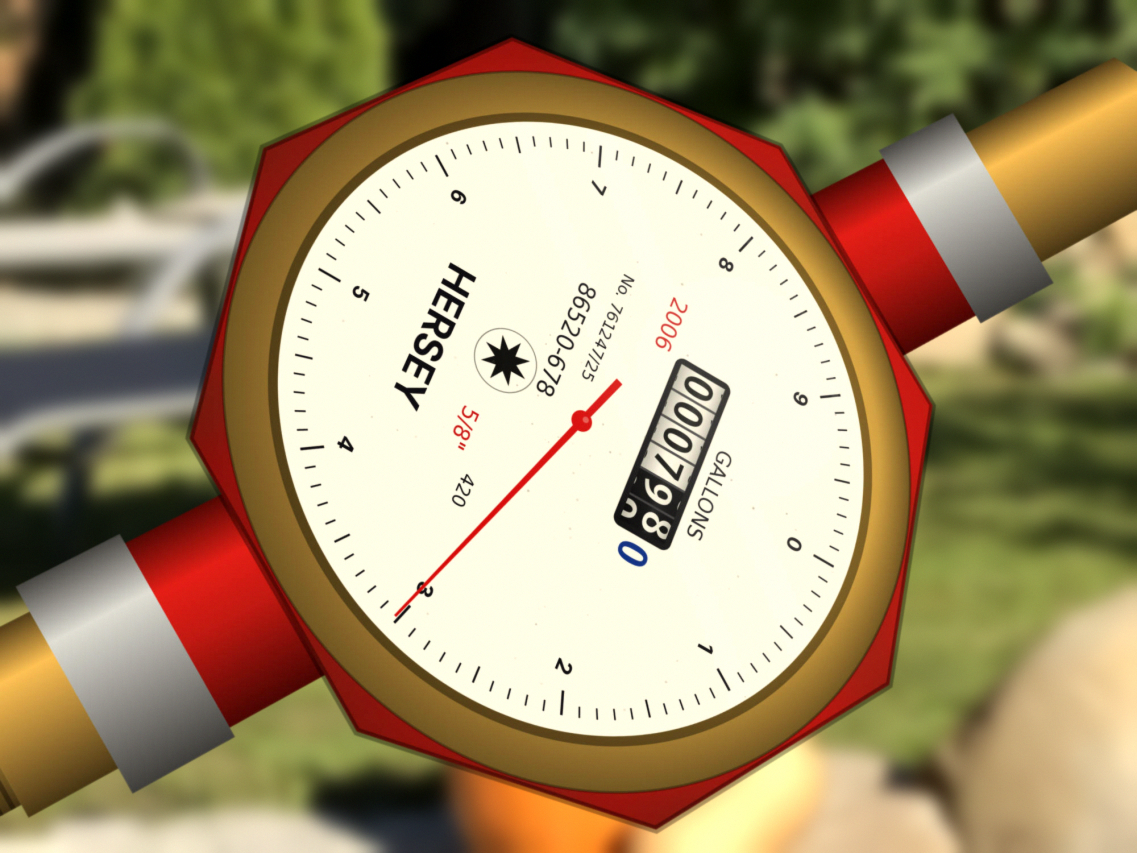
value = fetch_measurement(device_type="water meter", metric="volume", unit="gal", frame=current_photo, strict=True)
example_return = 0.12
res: 7983.0
